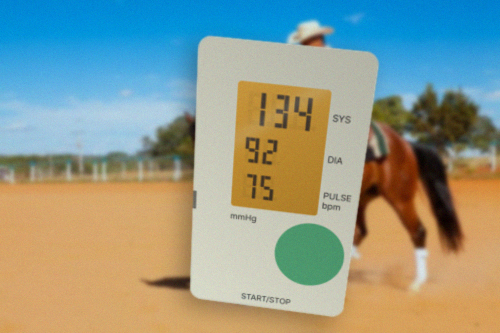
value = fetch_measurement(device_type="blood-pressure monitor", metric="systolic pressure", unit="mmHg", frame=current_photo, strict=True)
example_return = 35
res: 134
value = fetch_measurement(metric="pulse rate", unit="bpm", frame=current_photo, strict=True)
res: 75
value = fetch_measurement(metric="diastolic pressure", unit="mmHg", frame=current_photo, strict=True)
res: 92
